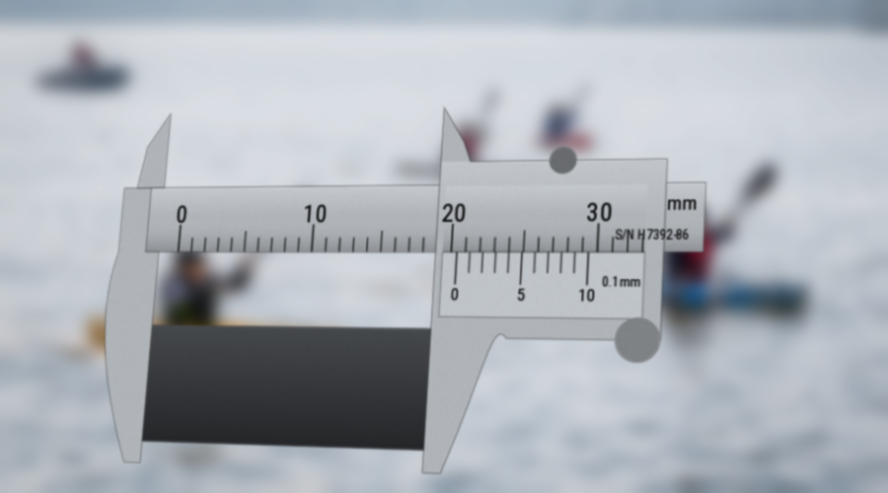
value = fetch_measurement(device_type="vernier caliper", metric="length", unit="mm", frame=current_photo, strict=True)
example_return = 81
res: 20.4
